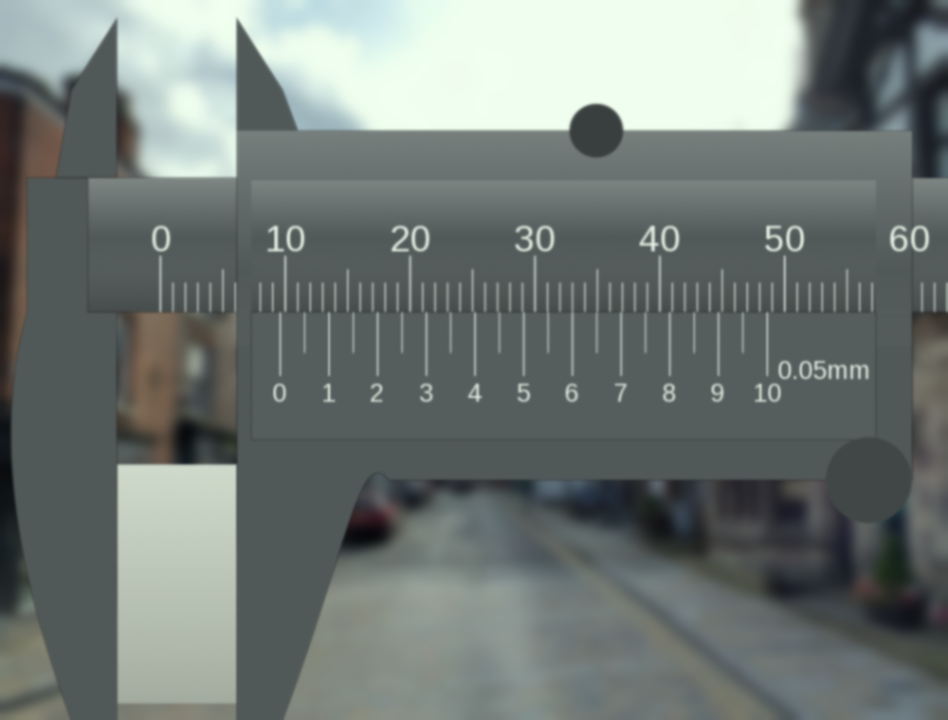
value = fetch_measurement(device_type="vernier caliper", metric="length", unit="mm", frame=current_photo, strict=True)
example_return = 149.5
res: 9.6
